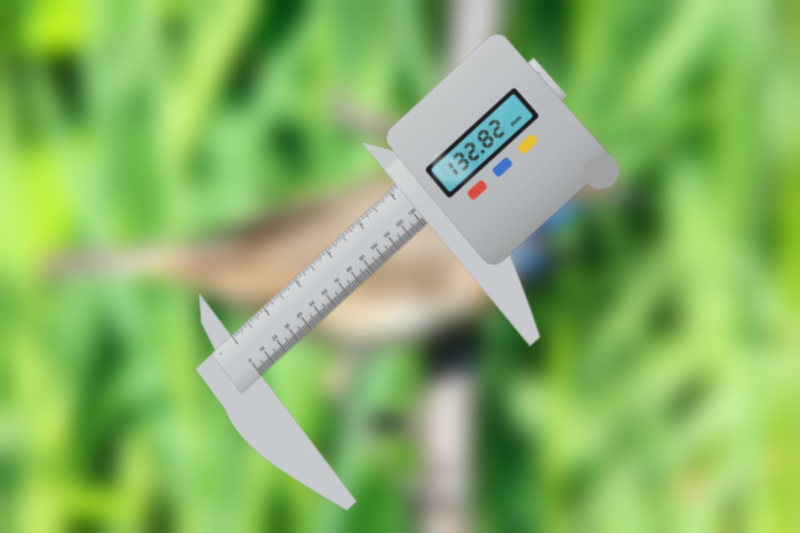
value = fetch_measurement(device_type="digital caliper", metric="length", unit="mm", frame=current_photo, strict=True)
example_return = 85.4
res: 132.82
